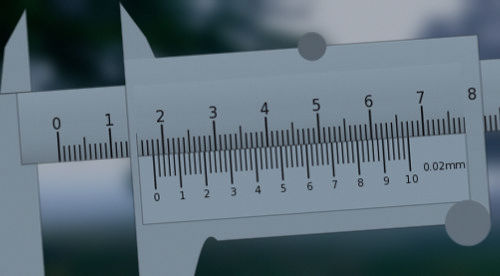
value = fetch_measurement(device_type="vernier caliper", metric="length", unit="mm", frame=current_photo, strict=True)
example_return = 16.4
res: 18.0
